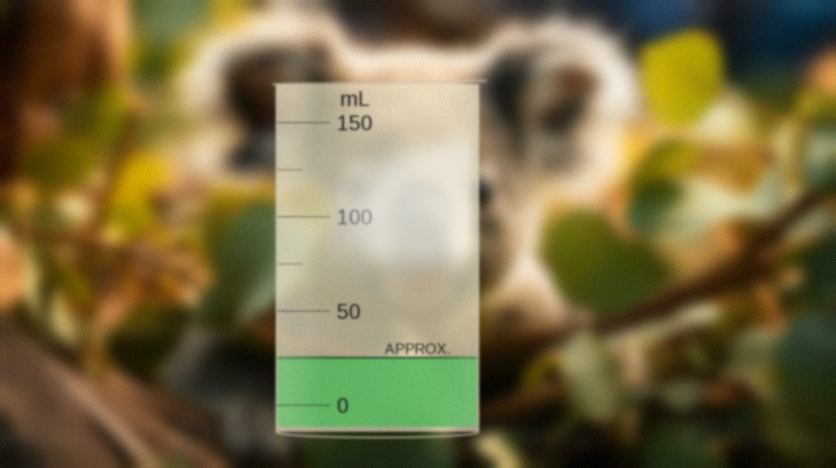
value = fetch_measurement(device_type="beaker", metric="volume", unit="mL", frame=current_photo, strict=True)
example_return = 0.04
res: 25
